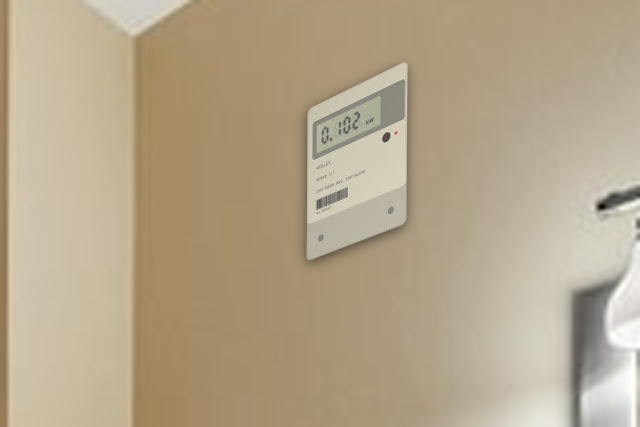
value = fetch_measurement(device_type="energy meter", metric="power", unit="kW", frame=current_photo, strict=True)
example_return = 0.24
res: 0.102
